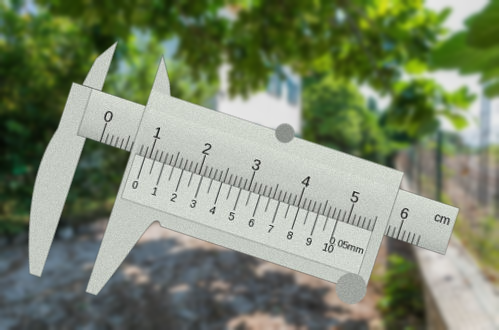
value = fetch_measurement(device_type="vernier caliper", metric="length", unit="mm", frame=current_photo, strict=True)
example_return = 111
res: 9.0
